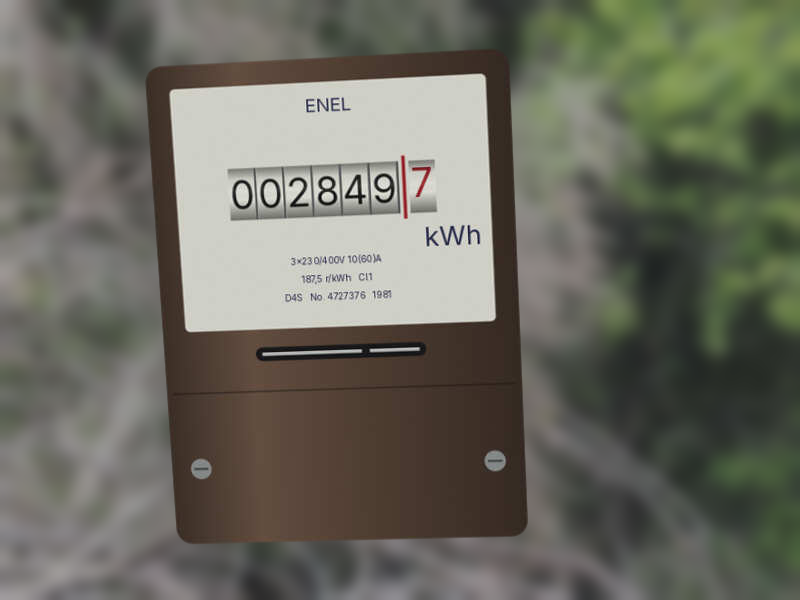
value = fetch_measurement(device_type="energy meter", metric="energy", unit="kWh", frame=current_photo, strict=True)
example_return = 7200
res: 2849.7
